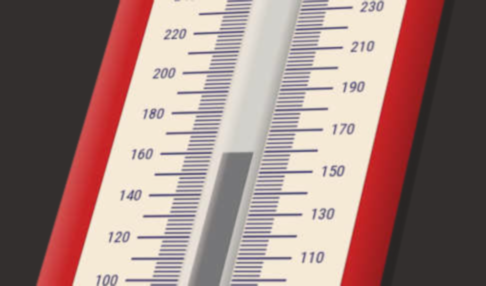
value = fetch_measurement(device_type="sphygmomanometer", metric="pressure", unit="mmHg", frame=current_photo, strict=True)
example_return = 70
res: 160
